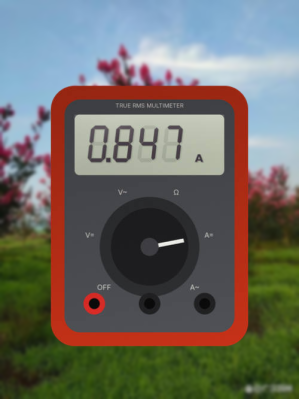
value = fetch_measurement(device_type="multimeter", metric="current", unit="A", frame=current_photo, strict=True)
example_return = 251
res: 0.847
